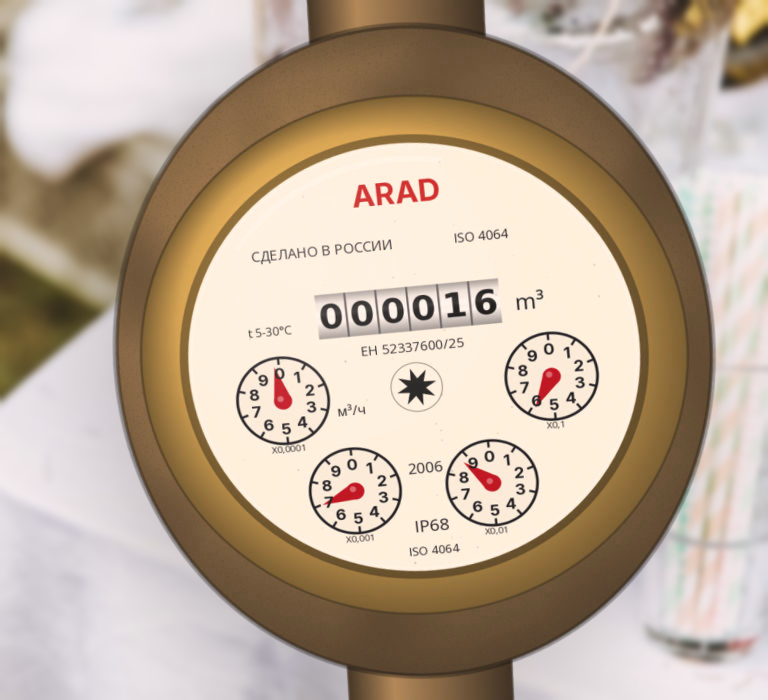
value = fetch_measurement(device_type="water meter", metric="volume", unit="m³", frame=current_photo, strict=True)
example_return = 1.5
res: 16.5869
